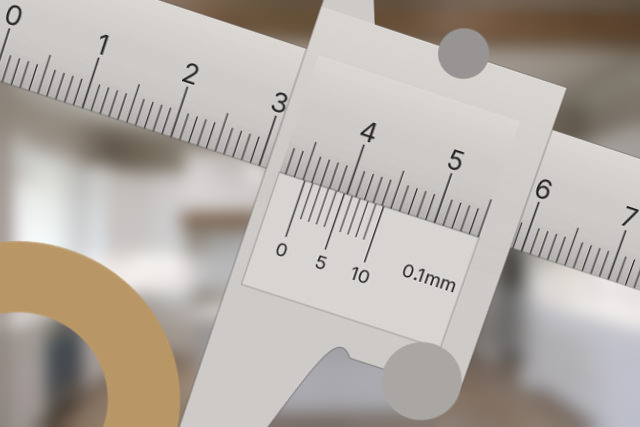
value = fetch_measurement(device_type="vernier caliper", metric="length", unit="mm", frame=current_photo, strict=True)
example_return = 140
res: 35.2
